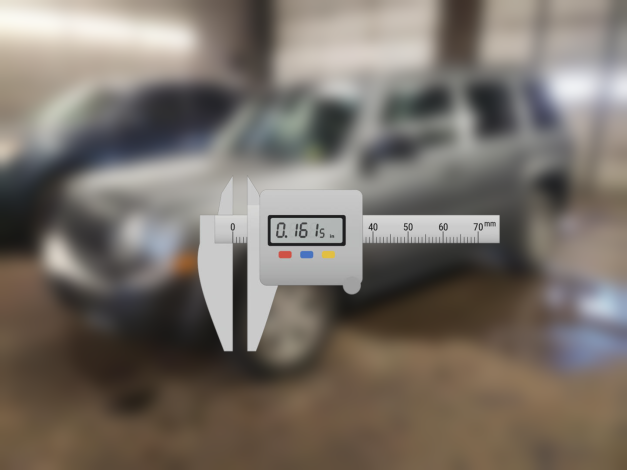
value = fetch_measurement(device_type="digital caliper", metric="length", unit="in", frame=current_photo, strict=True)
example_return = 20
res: 0.1615
